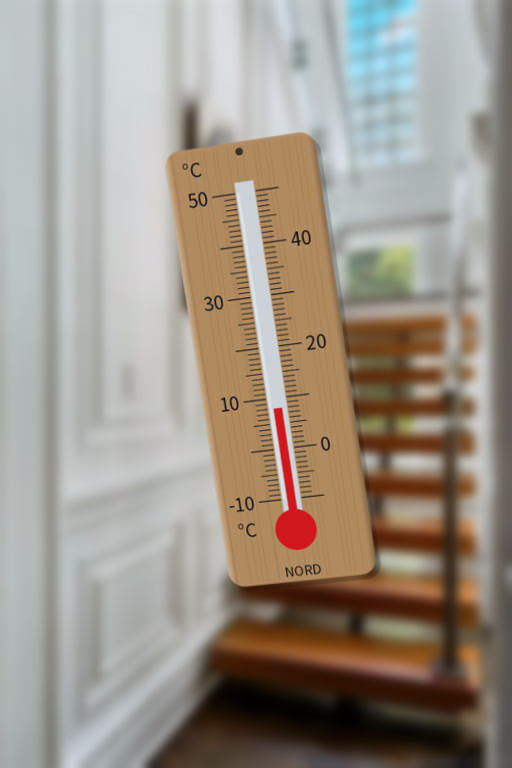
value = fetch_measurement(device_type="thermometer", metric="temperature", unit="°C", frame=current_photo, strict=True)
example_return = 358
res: 8
